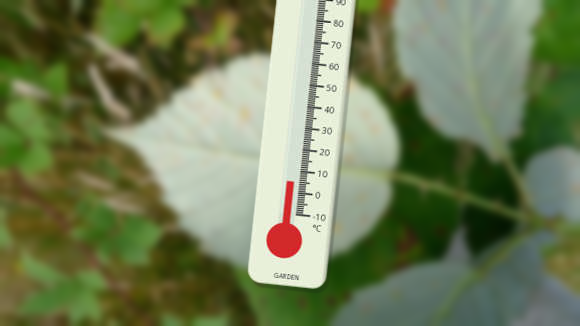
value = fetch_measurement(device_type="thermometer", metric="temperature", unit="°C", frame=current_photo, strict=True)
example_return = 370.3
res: 5
